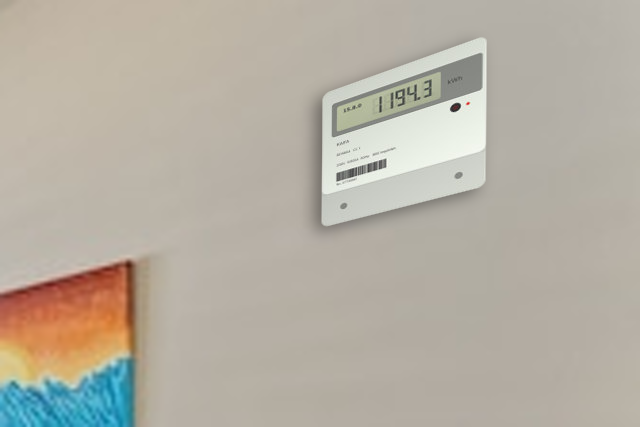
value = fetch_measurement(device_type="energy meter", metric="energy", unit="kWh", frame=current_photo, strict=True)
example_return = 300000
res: 1194.3
